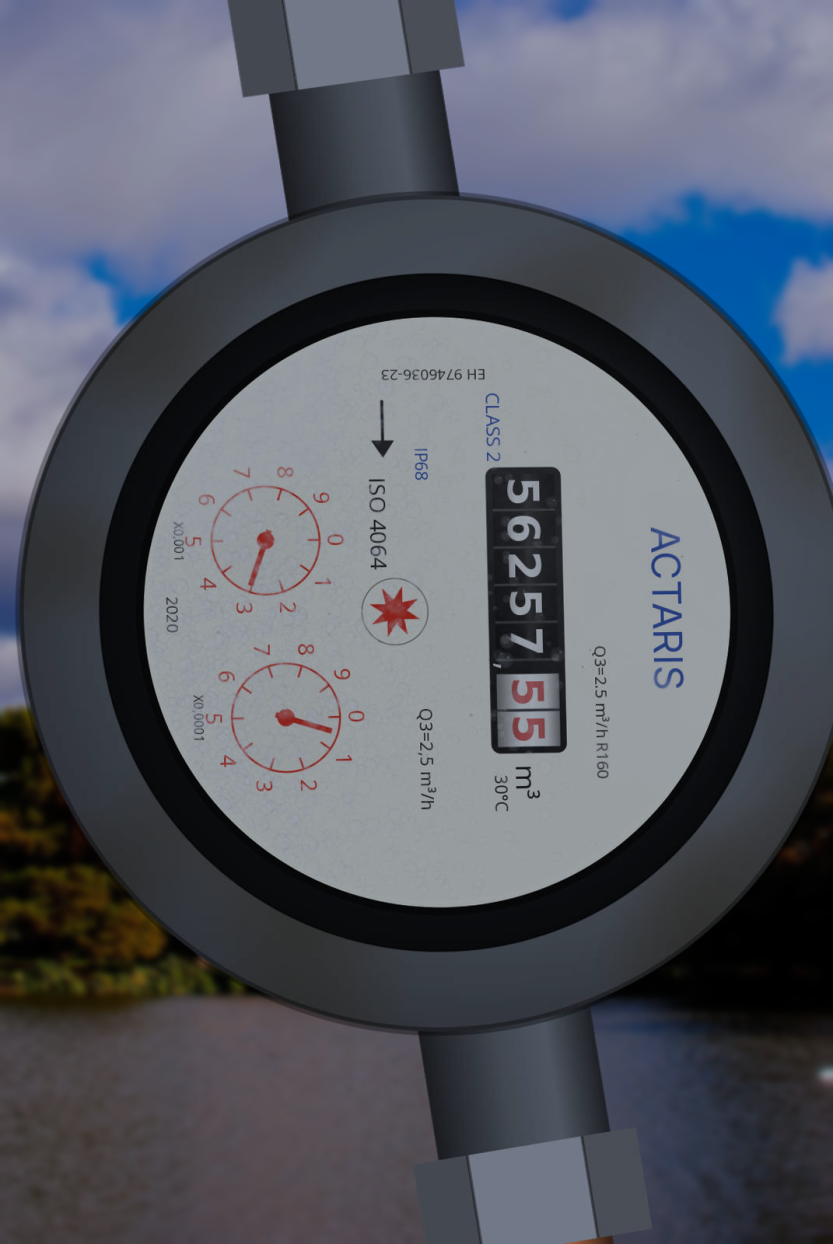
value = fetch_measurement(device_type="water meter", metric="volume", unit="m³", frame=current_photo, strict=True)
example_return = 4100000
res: 56257.5530
